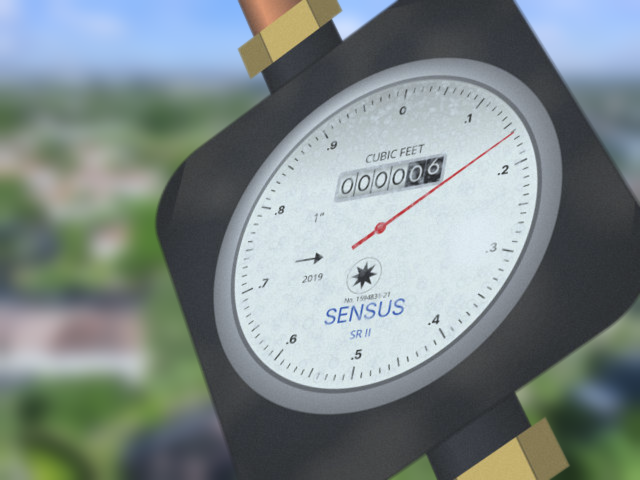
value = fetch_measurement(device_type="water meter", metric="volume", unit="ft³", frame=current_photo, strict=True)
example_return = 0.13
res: 6.16
